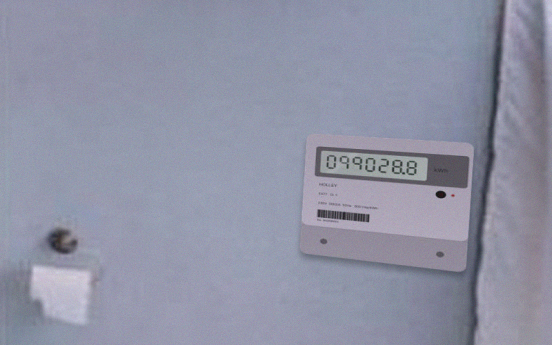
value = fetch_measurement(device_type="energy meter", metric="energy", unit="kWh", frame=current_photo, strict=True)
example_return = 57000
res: 99028.8
